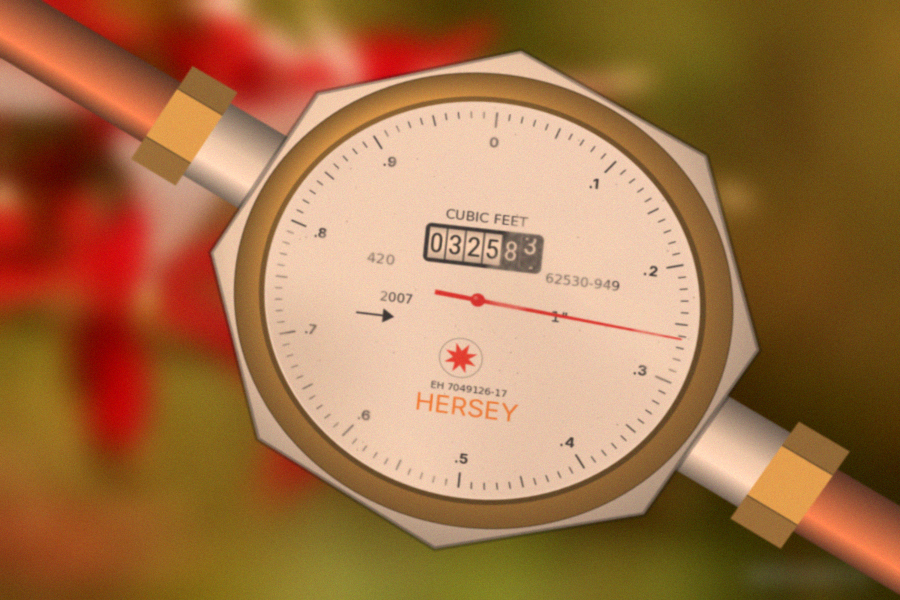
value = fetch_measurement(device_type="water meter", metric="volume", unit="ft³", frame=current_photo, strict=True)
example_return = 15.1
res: 32583.26
